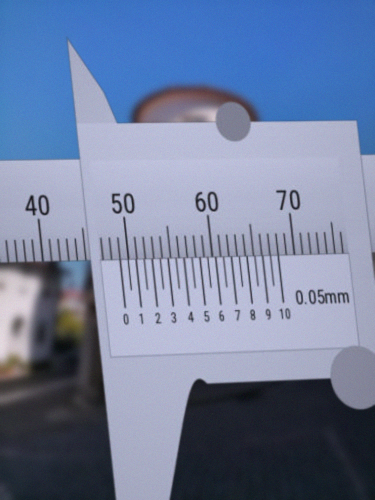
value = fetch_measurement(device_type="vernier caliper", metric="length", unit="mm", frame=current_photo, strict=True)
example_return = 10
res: 49.0
